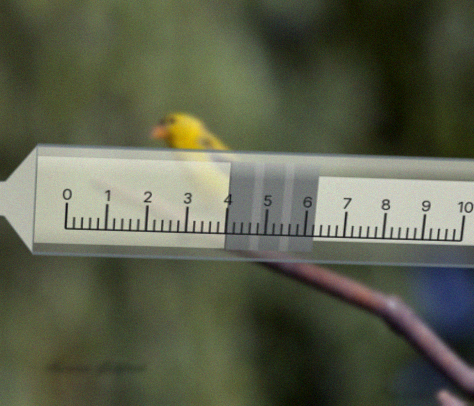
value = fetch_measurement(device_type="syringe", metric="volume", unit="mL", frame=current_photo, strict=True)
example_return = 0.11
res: 4
